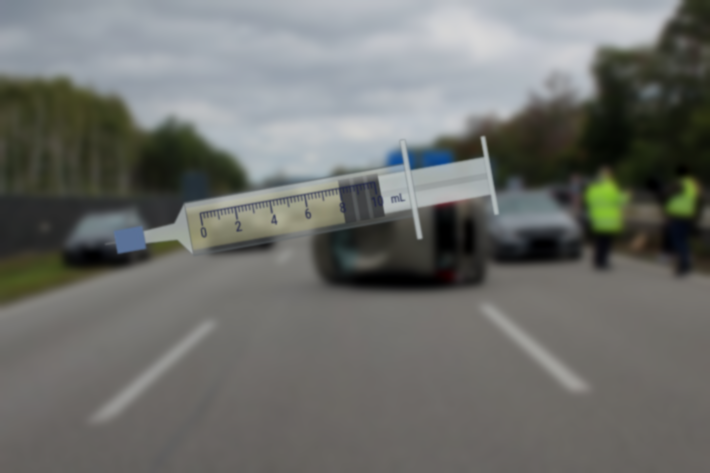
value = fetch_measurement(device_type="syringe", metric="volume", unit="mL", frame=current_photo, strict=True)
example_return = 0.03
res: 8
